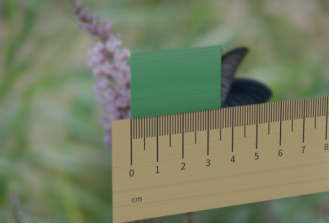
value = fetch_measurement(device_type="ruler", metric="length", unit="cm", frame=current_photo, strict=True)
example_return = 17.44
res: 3.5
